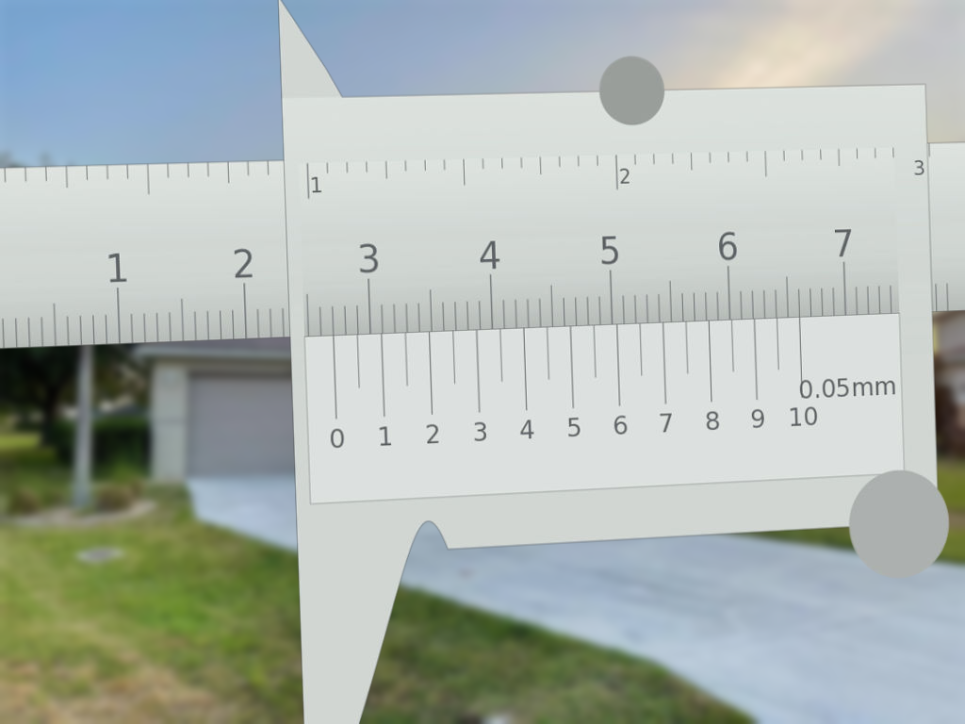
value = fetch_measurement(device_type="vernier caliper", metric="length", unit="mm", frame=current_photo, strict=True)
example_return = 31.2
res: 27.0
